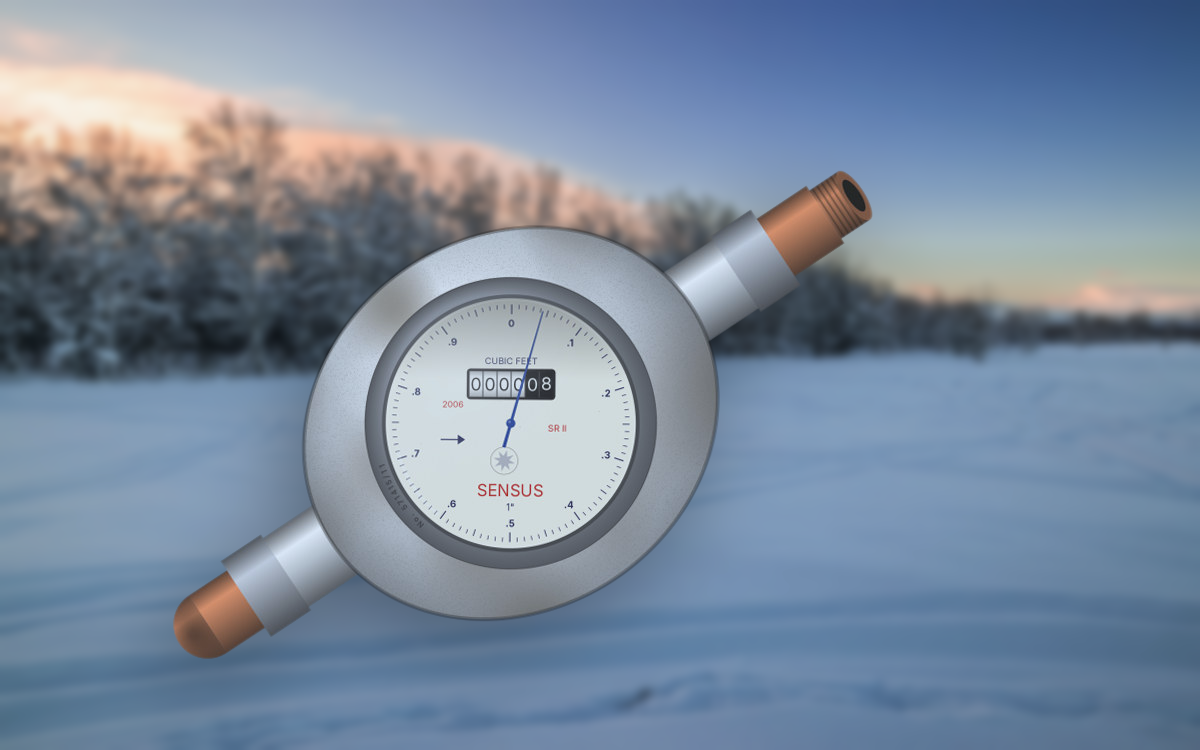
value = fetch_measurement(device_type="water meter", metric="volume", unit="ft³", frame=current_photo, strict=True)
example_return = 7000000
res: 8.04
